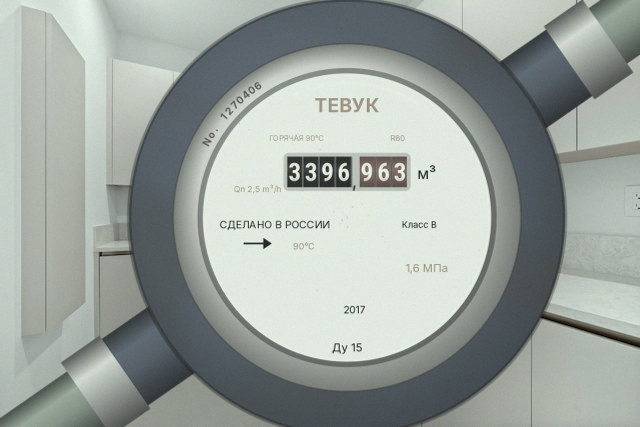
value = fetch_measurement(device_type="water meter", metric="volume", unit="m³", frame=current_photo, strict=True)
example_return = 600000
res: 3396.963
